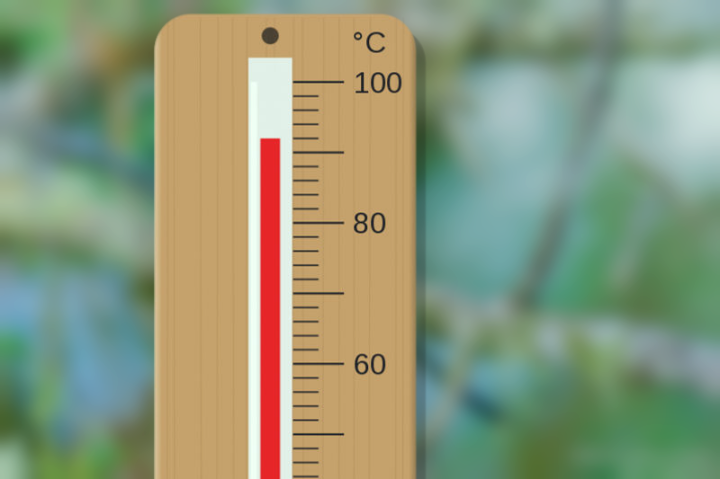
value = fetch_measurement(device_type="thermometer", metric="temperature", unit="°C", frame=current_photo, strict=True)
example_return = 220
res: 92
